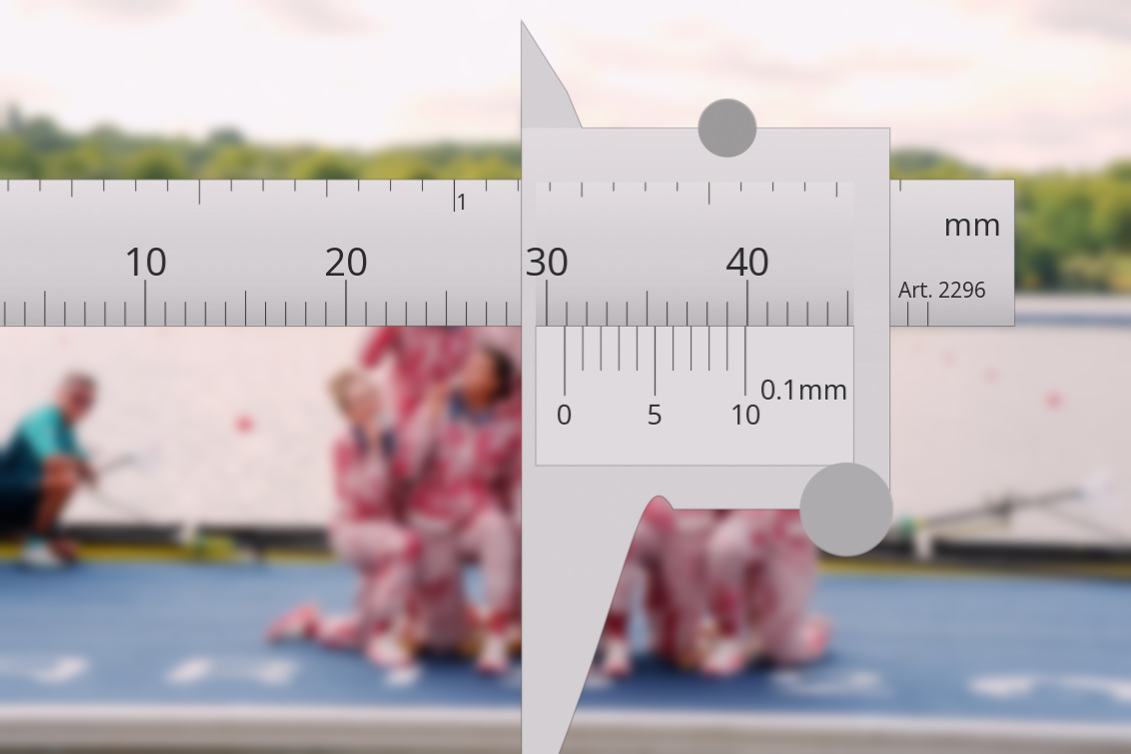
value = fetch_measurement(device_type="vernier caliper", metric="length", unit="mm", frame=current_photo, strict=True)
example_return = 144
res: 30.9
